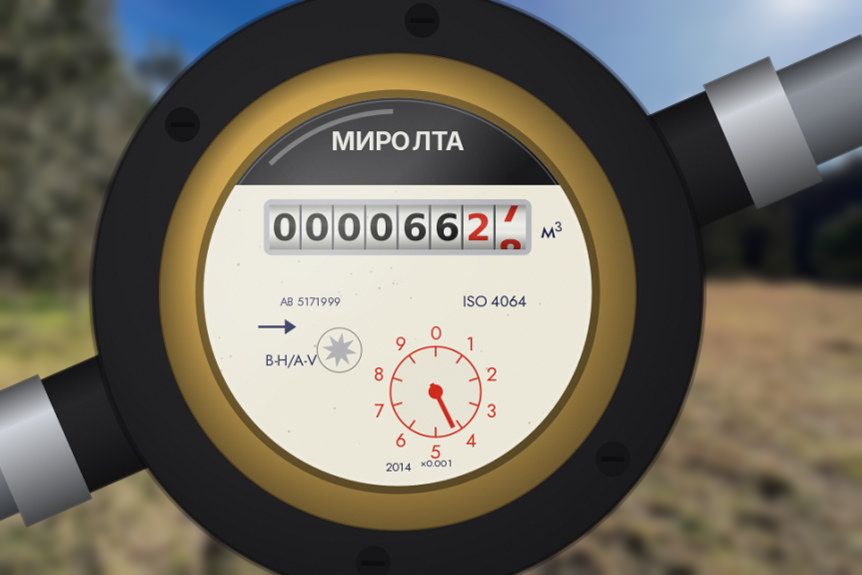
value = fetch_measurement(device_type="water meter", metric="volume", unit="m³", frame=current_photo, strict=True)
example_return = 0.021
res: 66.274
